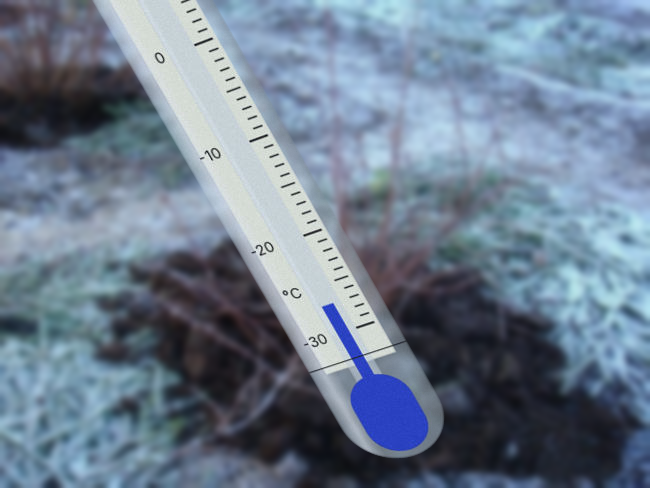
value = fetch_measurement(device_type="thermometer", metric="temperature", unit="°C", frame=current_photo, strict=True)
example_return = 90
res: -27
